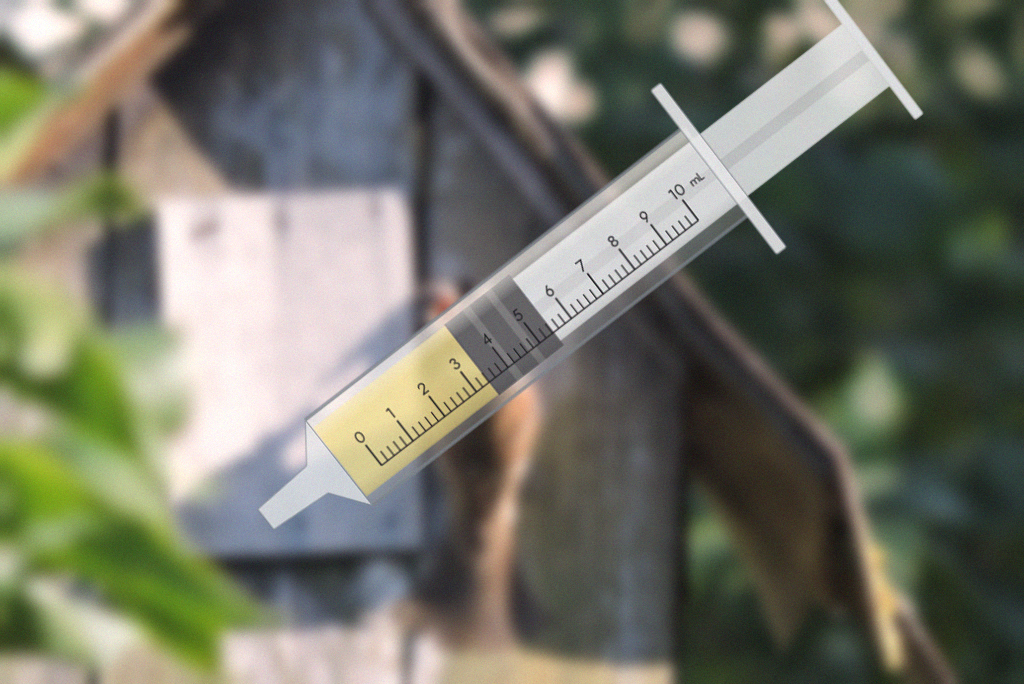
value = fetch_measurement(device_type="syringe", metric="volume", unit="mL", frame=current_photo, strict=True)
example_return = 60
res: 3.4
